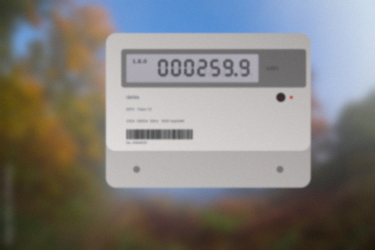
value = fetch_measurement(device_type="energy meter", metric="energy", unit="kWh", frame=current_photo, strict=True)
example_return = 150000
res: 259.9
